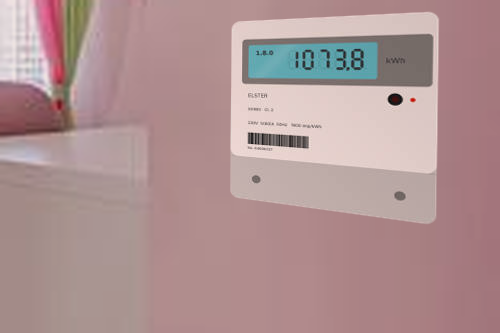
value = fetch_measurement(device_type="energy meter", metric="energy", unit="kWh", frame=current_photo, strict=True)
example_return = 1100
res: 1073.8
